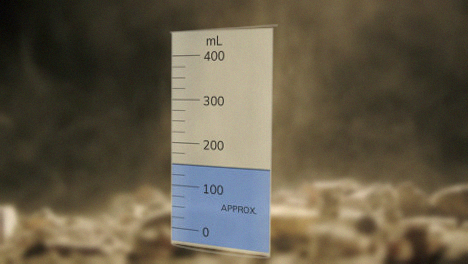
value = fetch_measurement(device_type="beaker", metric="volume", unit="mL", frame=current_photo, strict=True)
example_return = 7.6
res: 150
